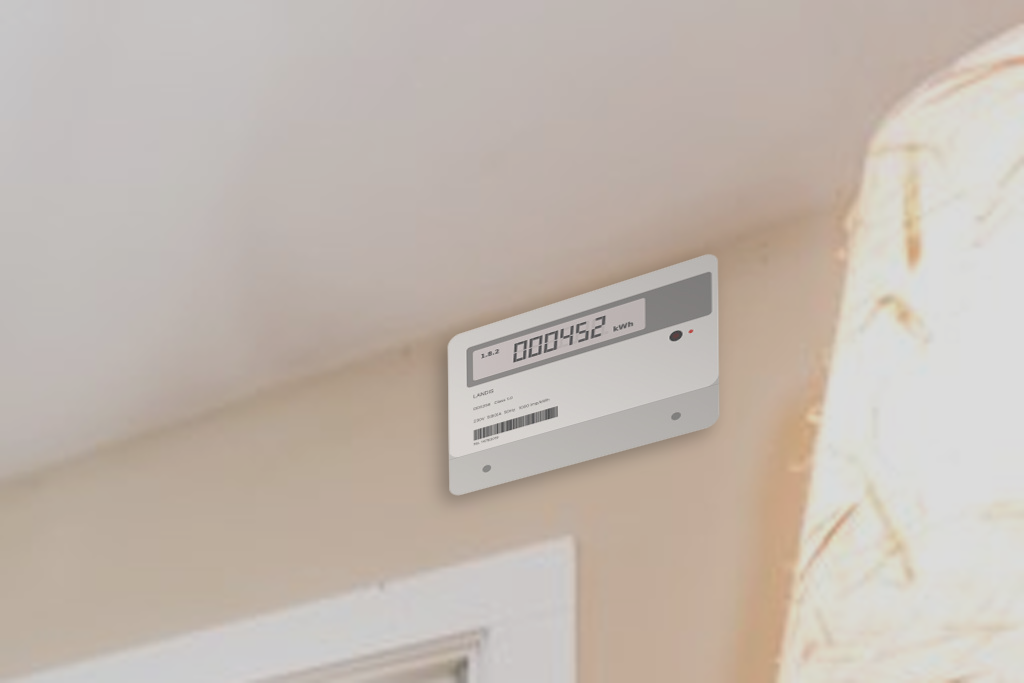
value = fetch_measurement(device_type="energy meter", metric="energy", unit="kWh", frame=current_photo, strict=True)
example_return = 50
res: 452
